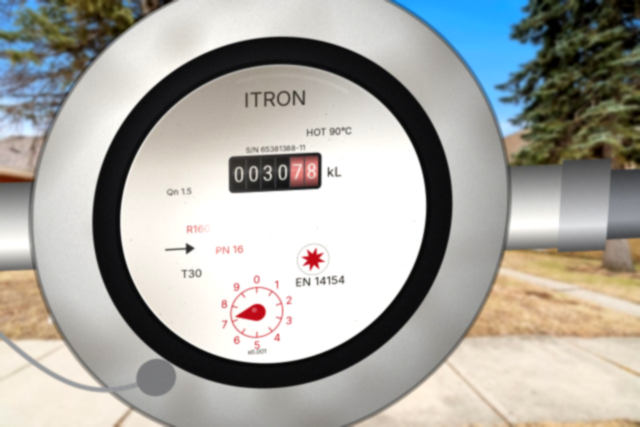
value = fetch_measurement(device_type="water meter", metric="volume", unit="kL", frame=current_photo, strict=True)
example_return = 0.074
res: 30.787
